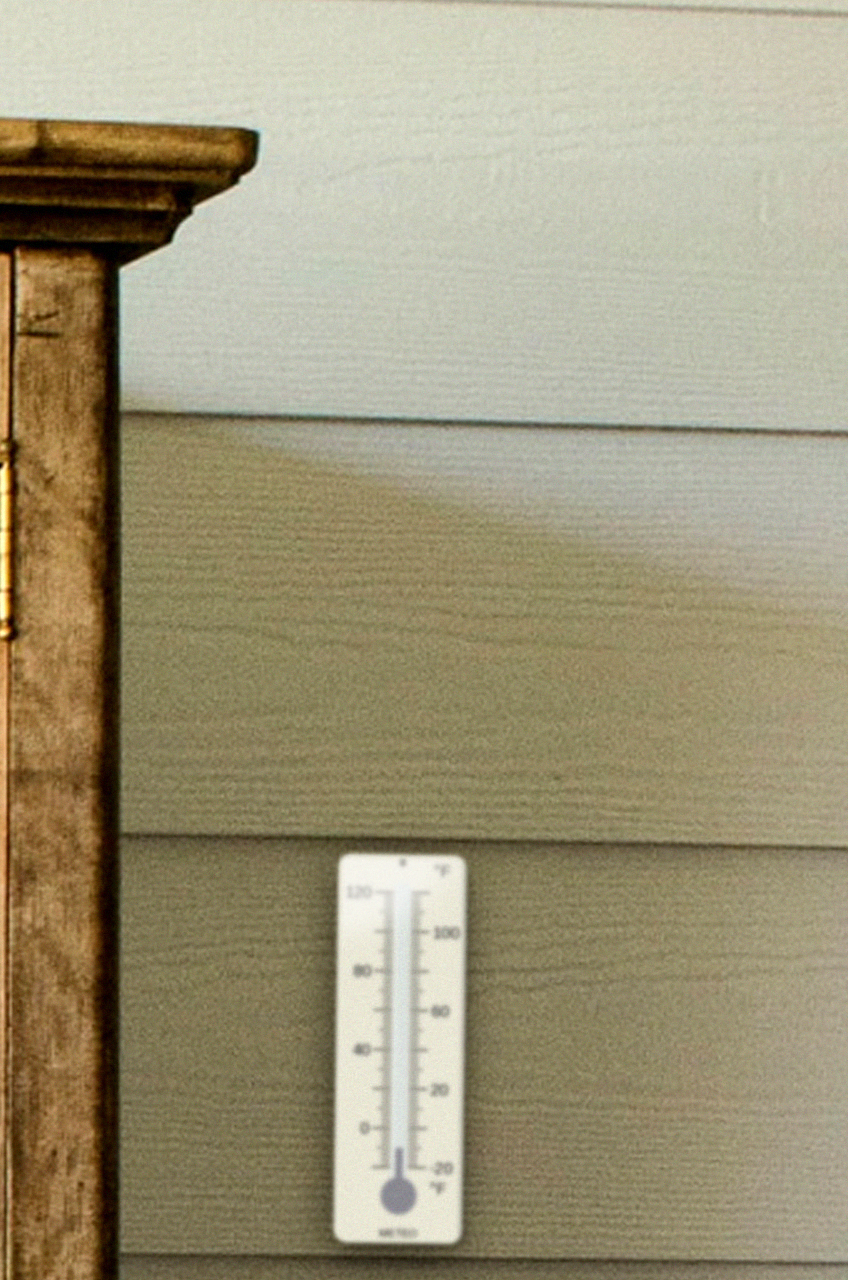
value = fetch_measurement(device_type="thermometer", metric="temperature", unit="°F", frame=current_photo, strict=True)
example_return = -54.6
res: -10
